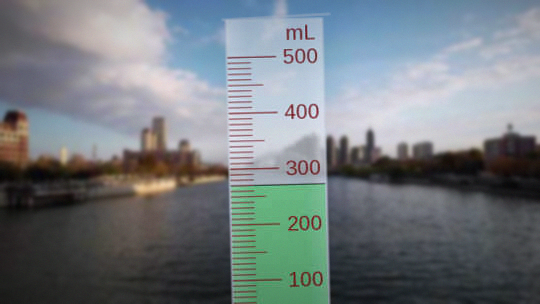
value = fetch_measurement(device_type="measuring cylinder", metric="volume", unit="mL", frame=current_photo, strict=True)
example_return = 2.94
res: 270
